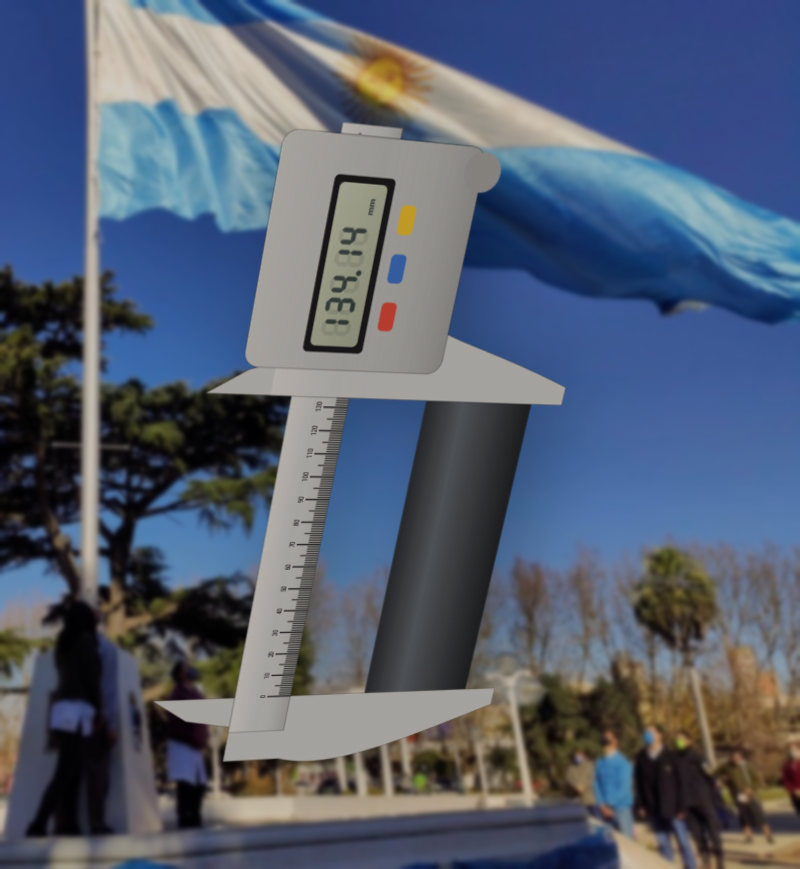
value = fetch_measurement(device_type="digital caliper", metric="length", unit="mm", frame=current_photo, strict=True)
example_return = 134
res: 134.14
